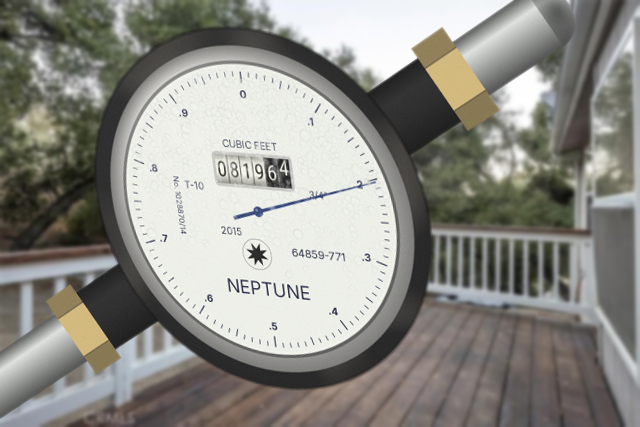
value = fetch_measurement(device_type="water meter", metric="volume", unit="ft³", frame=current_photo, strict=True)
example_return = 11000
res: 81964.20
